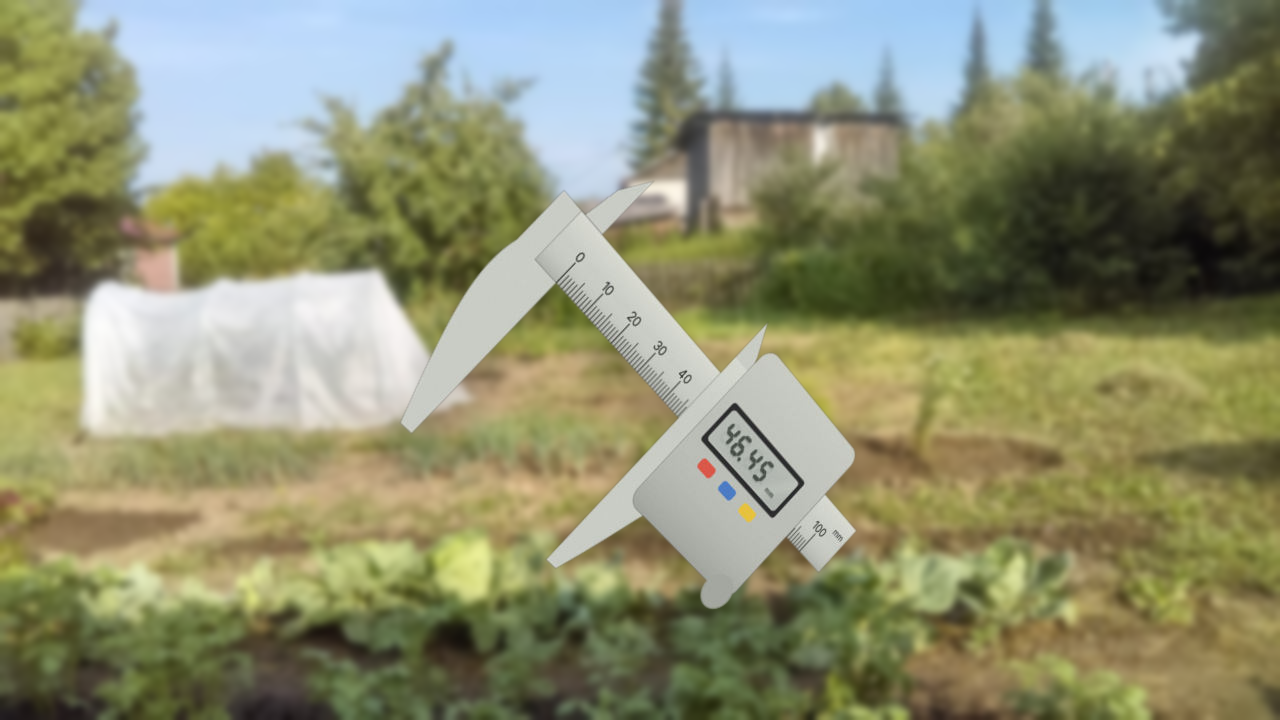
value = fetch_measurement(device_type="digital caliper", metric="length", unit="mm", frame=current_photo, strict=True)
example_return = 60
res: 46.45
